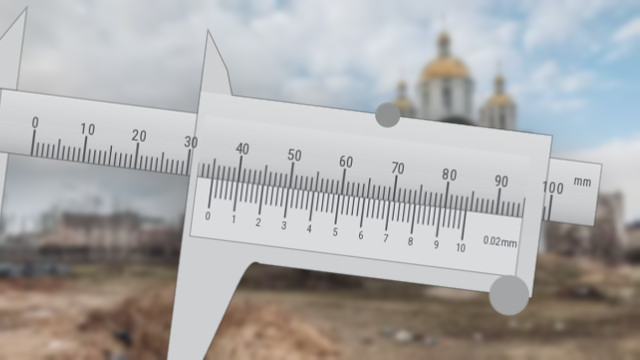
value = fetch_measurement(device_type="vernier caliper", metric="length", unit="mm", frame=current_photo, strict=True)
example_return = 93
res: 35.0
